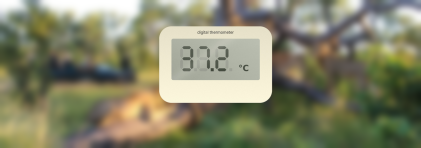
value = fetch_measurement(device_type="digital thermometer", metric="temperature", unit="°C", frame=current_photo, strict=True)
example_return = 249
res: 37.2
